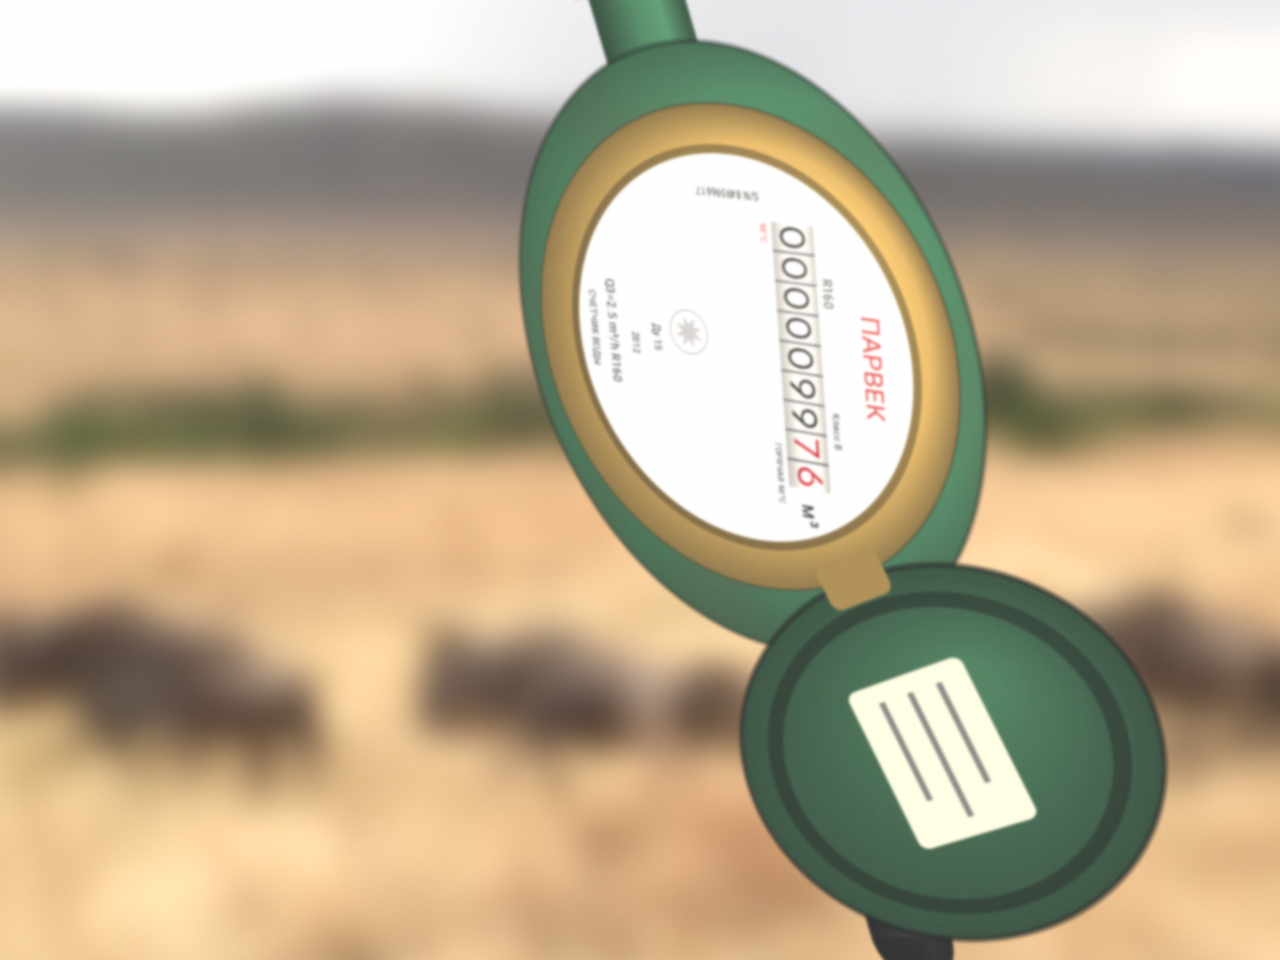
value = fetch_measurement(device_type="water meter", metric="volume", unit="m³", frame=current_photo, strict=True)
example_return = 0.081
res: 99.76
